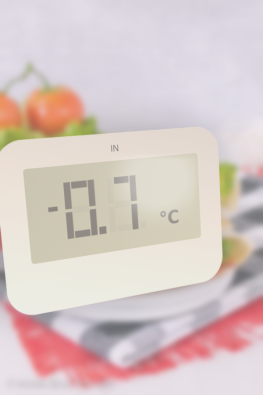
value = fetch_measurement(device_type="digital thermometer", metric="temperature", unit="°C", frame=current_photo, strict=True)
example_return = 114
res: -0.7
